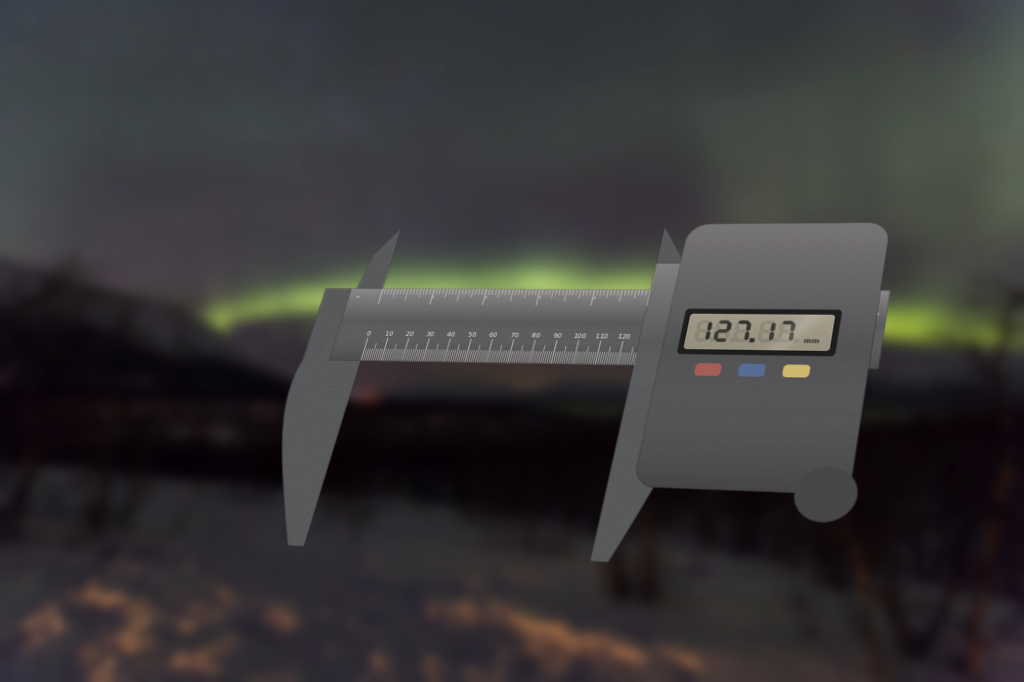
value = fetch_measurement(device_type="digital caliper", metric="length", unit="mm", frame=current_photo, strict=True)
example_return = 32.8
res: 127.17
